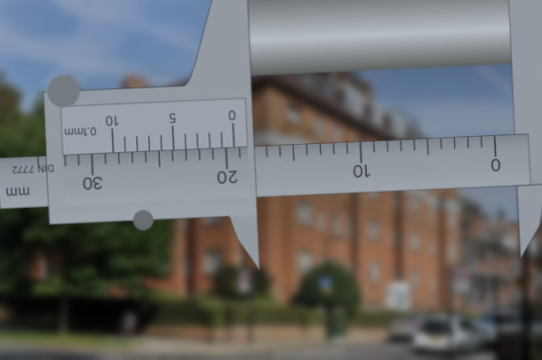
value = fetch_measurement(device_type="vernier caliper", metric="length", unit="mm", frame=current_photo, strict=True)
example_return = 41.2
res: 19.4
